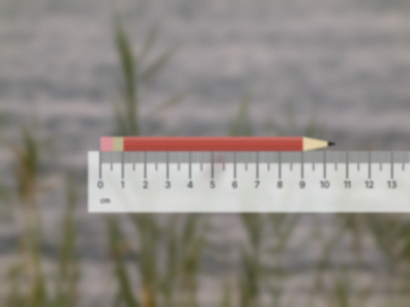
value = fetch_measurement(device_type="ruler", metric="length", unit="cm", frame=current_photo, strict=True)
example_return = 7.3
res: 10.5
